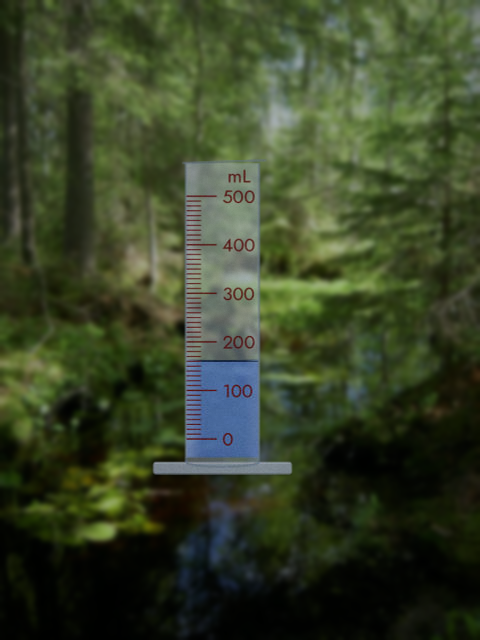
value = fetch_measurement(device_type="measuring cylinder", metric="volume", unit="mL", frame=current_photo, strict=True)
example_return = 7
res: 160
